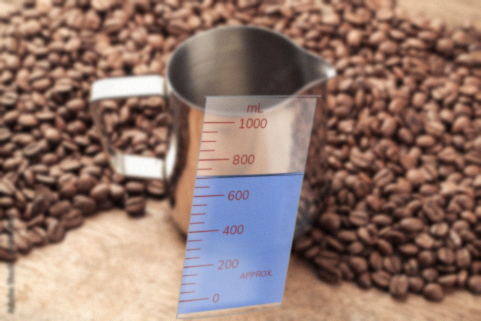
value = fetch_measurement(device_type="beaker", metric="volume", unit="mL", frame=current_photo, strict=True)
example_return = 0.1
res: 700
